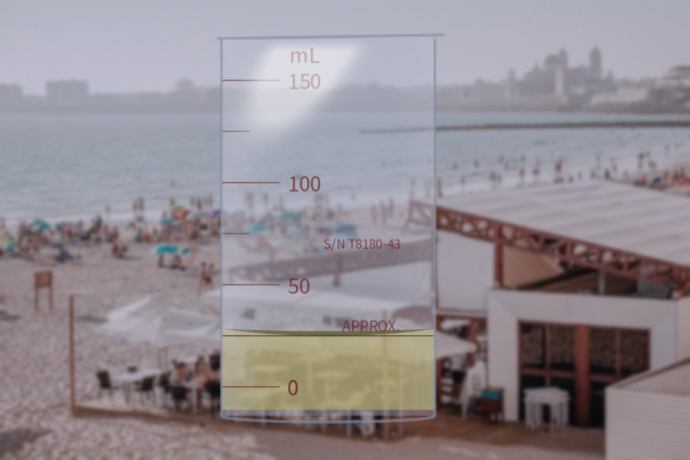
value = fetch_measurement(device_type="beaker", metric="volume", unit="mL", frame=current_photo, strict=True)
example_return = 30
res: 25
